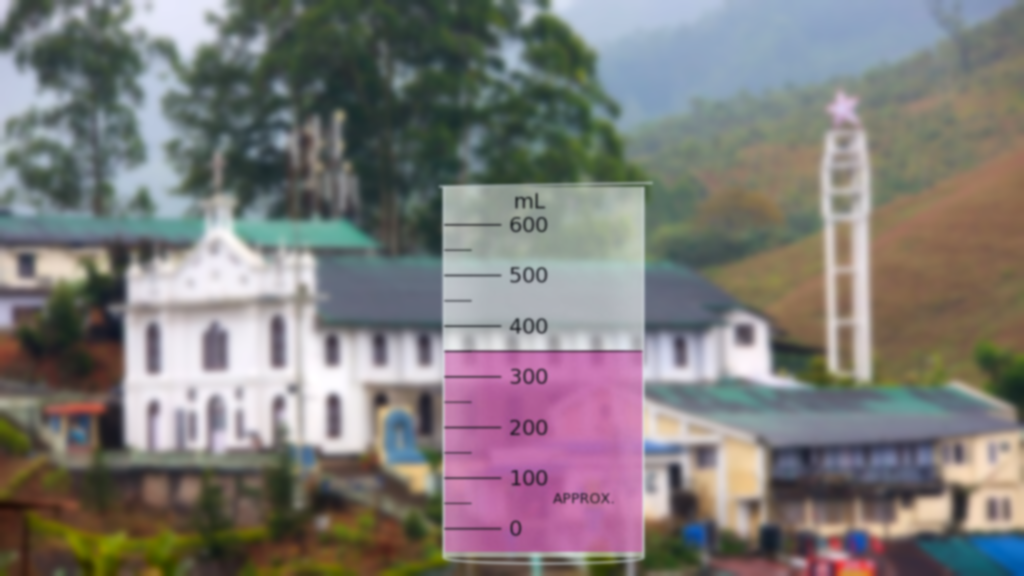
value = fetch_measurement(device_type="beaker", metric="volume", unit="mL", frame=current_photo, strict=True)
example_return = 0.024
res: 350
